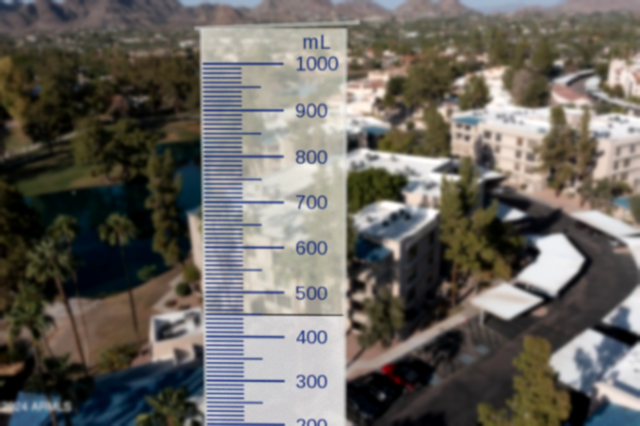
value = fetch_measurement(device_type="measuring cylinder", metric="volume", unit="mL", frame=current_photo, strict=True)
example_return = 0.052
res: 450
